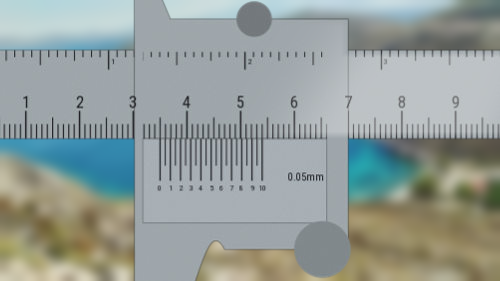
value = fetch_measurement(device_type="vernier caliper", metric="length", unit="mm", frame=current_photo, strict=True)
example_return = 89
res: 35.0
